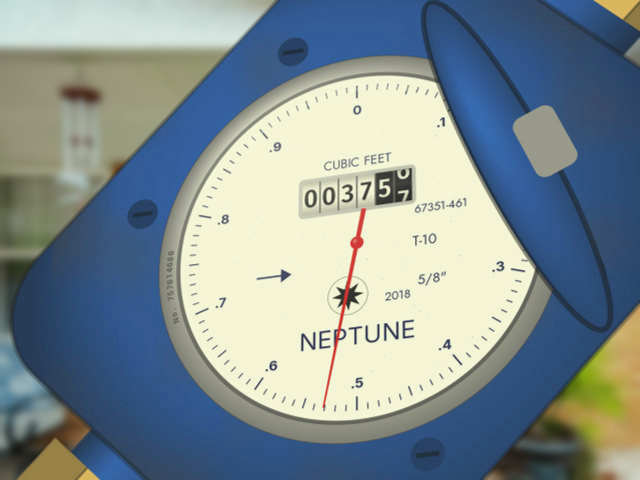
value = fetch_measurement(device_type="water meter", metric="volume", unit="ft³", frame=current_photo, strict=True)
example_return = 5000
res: 3756.53
